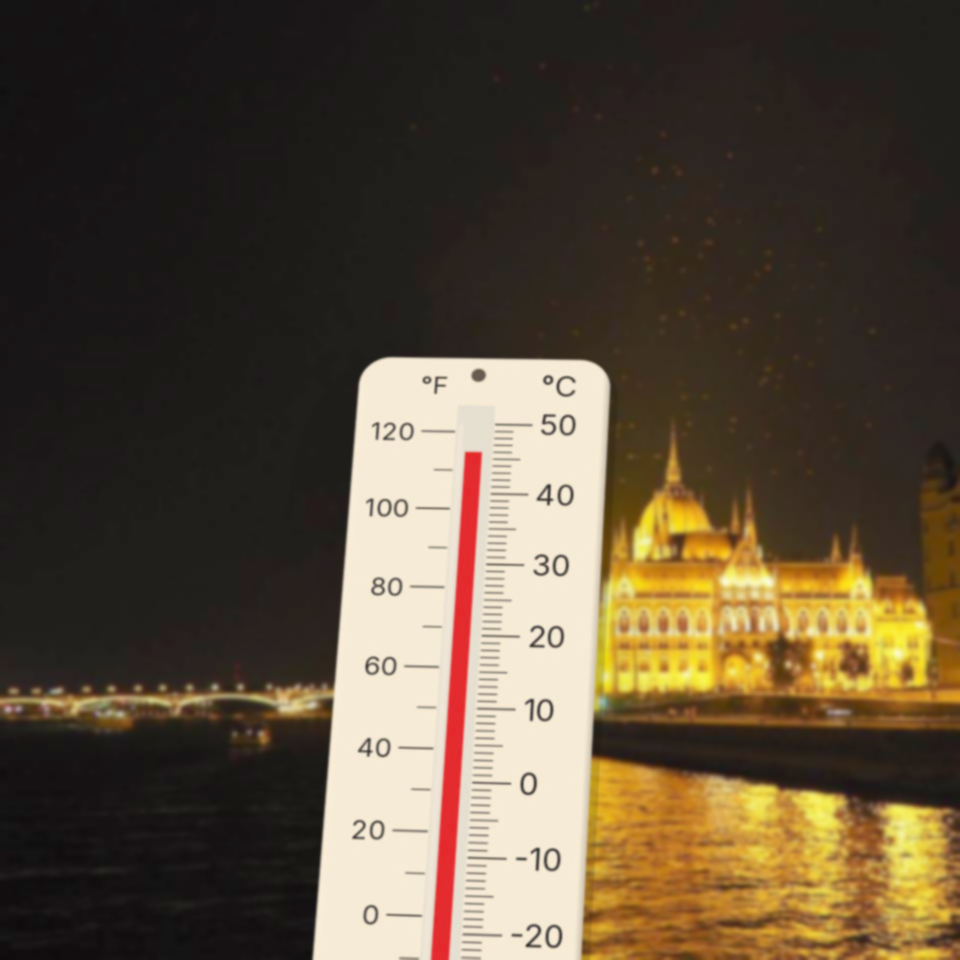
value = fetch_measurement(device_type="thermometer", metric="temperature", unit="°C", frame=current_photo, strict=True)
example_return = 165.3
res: 46
